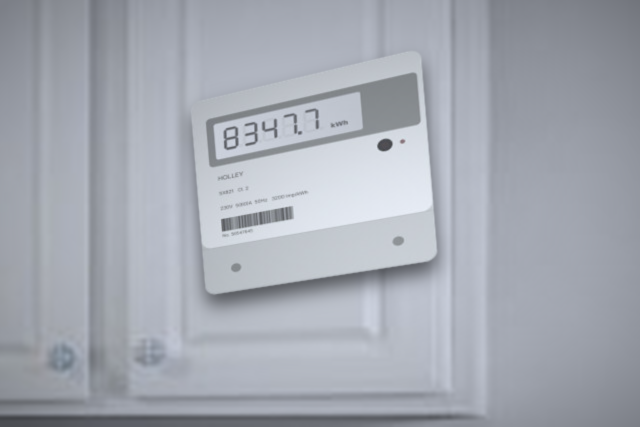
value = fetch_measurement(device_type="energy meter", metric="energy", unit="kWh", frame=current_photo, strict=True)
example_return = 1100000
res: 8347.7
